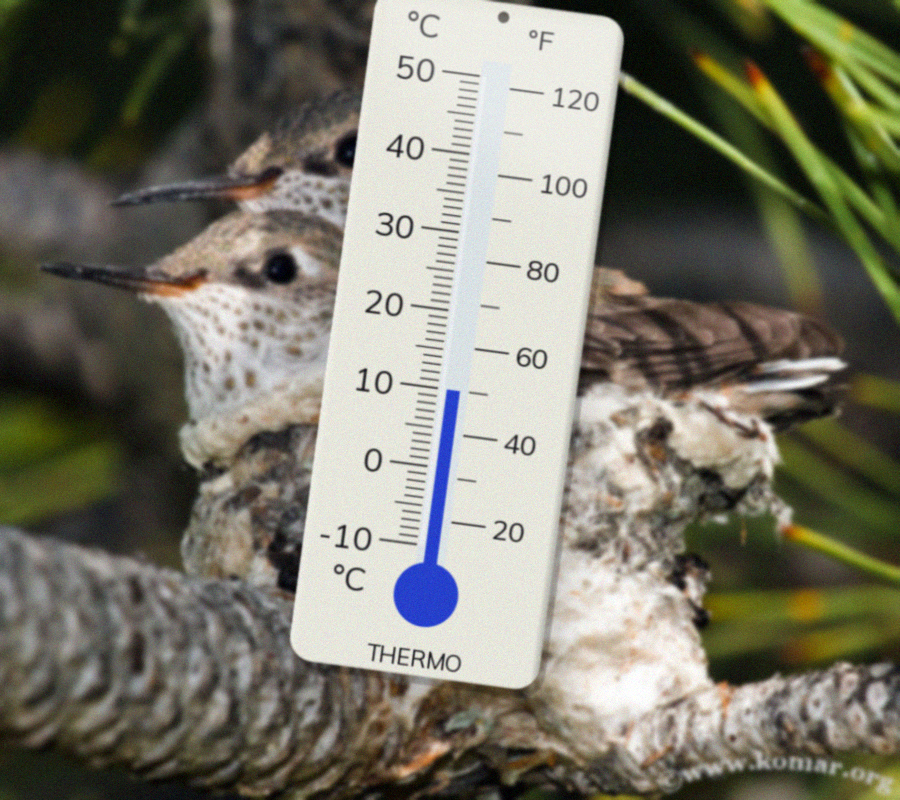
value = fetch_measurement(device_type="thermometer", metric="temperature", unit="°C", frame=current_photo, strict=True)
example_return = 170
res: 10
